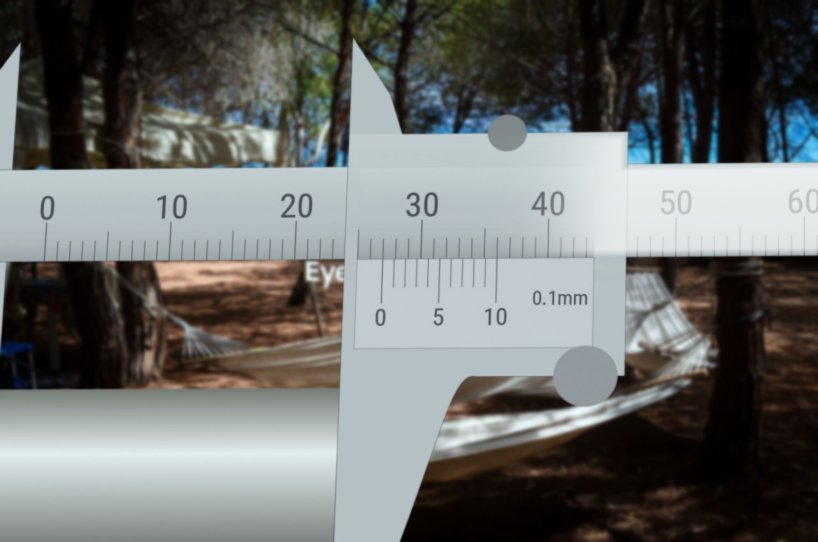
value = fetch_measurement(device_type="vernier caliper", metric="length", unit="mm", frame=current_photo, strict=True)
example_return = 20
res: 27.0
